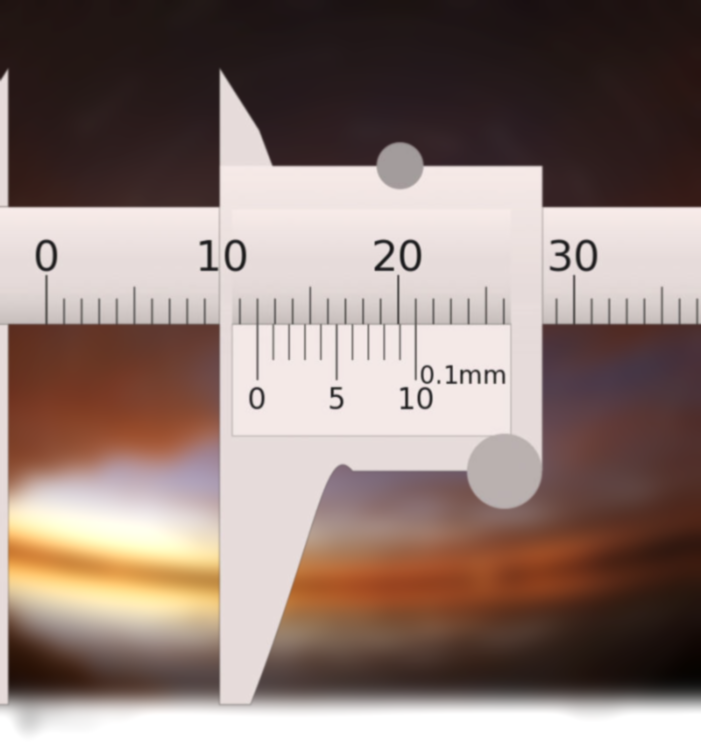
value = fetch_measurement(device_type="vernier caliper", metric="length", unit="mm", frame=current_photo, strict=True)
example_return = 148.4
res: 12.0
